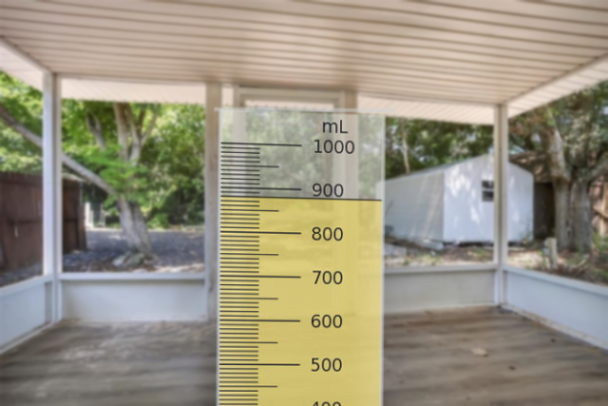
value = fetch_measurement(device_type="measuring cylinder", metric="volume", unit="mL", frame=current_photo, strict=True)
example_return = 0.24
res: 880
